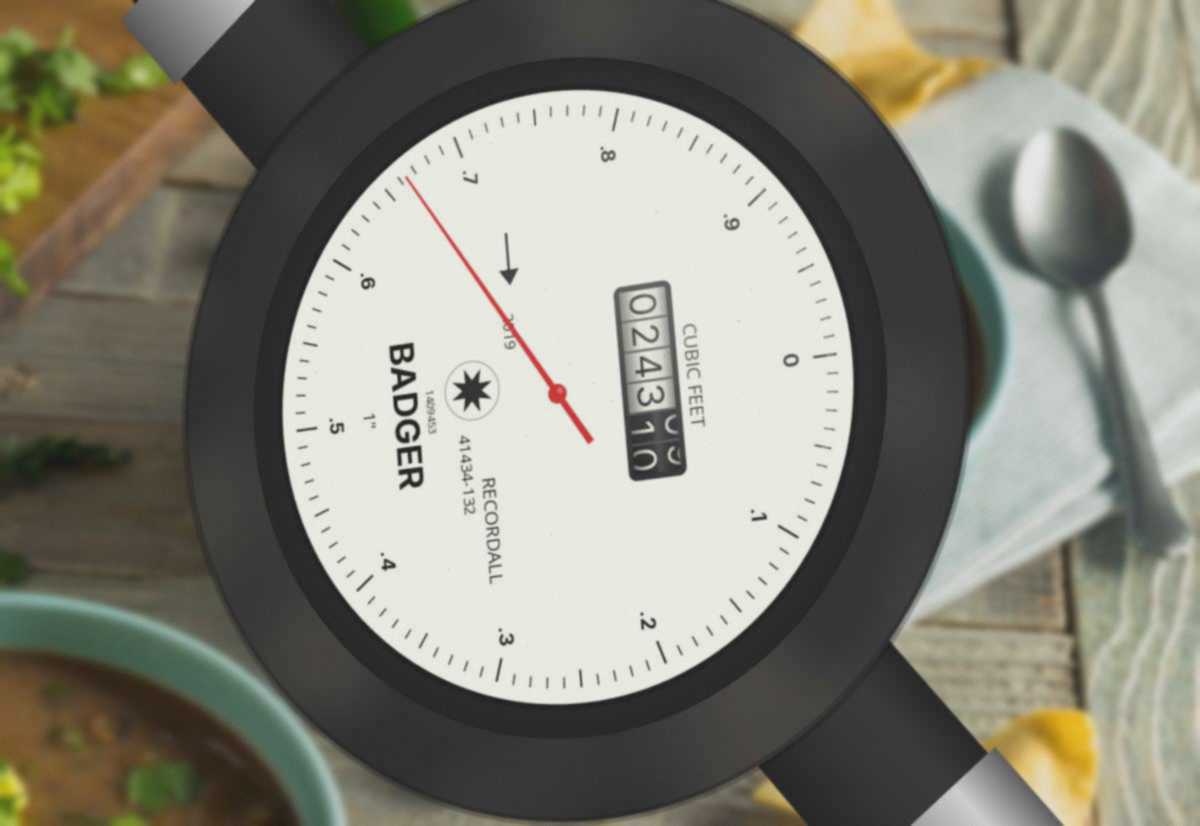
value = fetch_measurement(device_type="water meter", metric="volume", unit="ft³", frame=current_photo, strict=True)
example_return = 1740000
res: 24309.66
